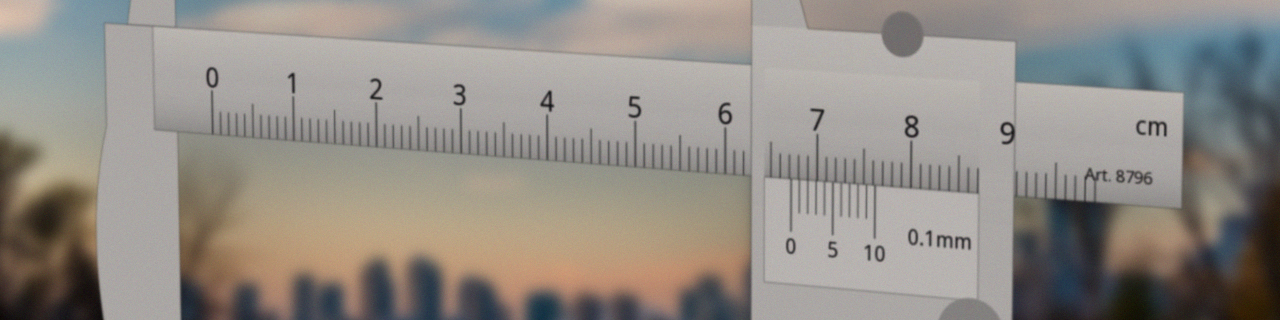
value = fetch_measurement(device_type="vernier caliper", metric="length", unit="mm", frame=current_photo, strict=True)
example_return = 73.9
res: 67.2
